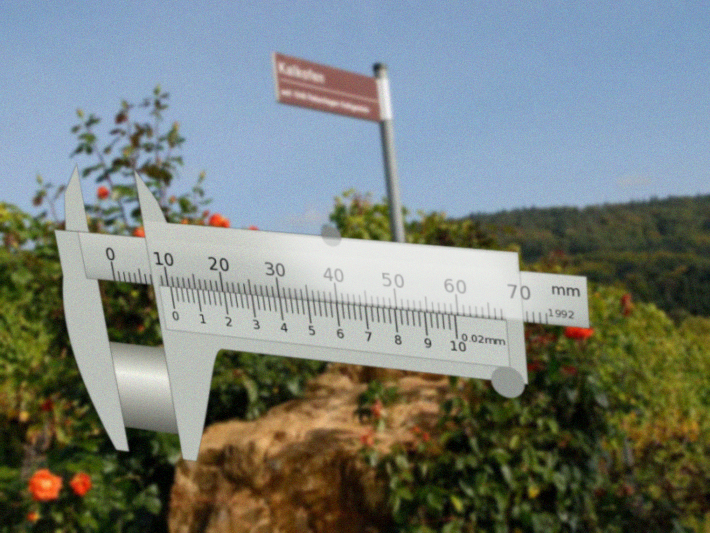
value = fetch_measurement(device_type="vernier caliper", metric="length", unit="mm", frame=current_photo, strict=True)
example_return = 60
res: 10.5
